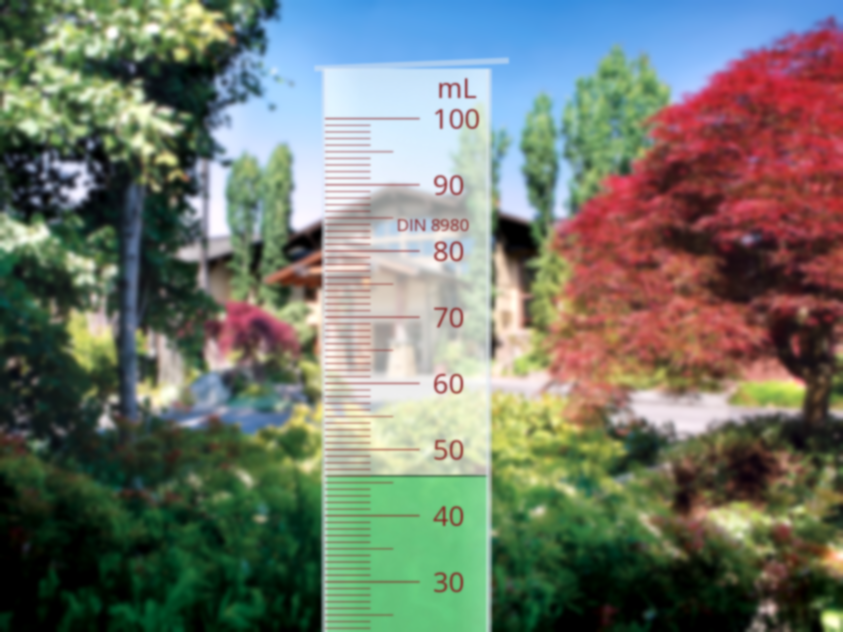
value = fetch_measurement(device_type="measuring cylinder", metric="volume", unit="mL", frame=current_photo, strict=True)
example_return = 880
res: 46
